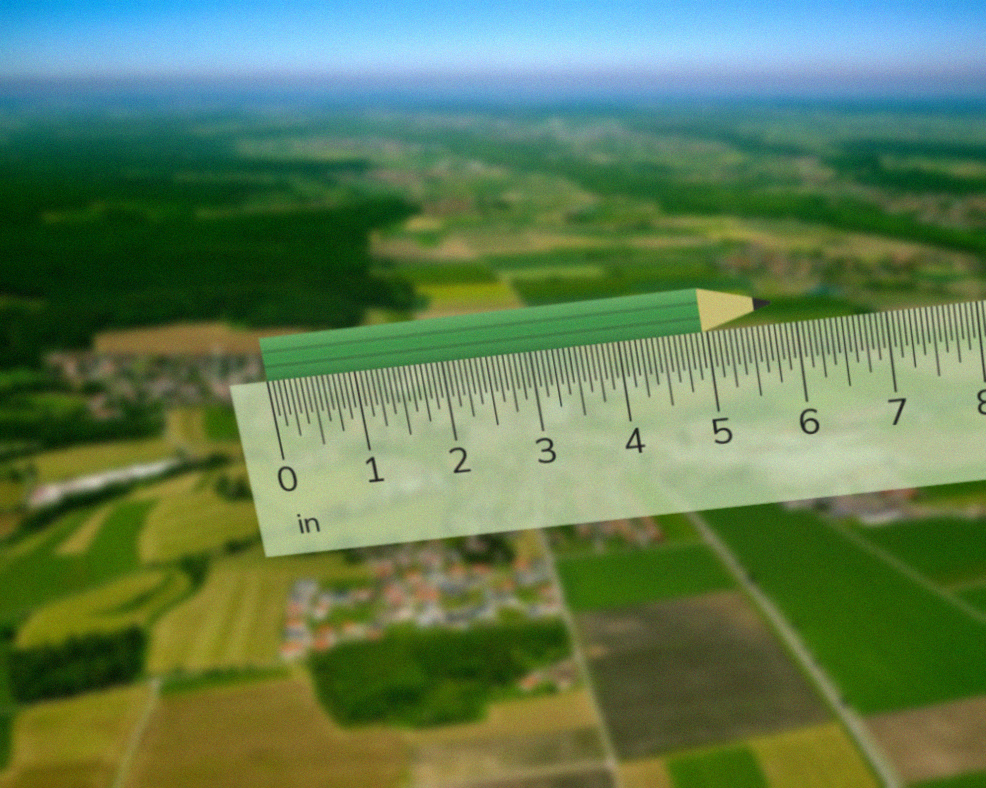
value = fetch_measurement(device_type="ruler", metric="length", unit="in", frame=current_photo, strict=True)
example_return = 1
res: 5.75
